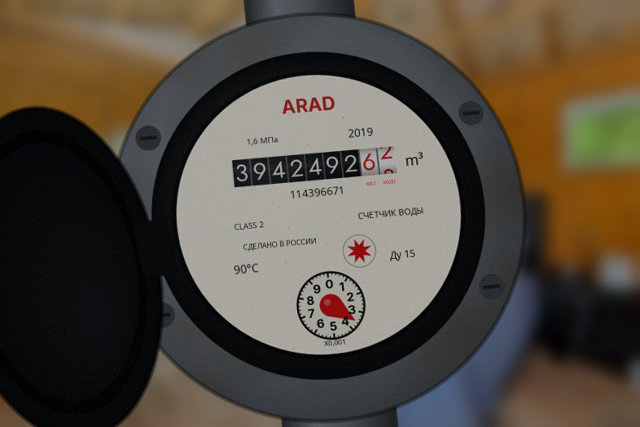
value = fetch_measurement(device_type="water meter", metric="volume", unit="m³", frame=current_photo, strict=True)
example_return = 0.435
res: 3942492.623
